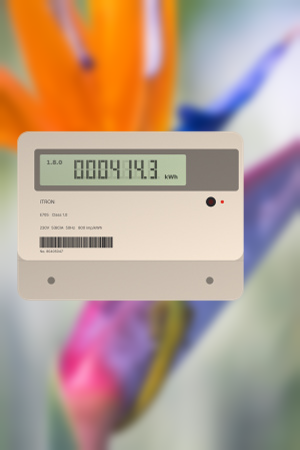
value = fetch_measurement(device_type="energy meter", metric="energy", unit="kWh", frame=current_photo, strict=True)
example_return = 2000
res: 414.3
